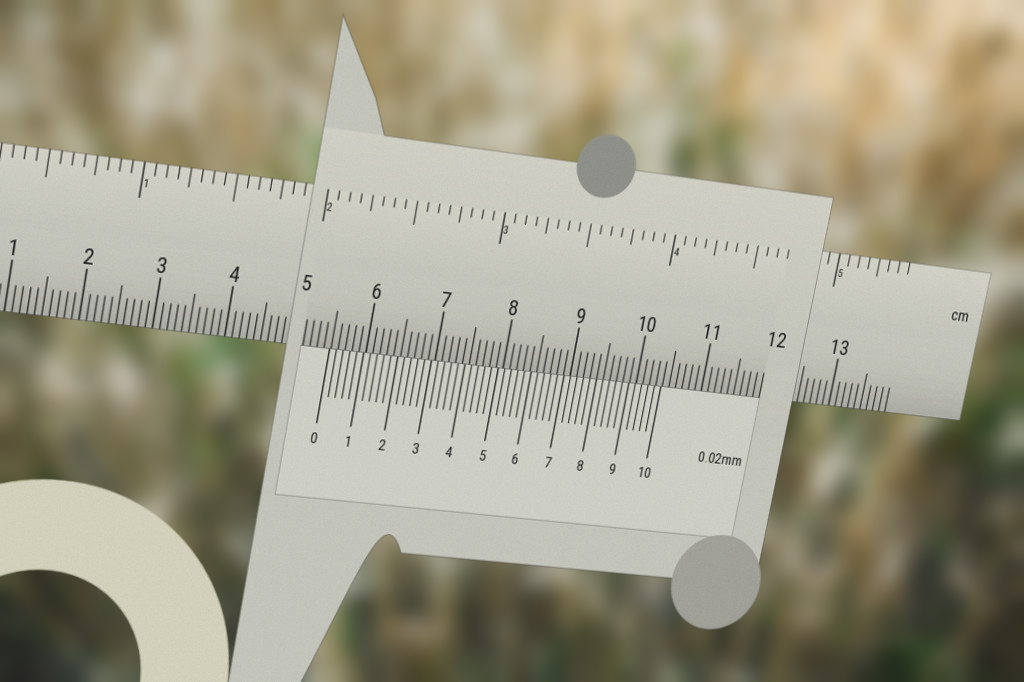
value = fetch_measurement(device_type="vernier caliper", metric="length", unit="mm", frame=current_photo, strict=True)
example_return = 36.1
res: 54.8
